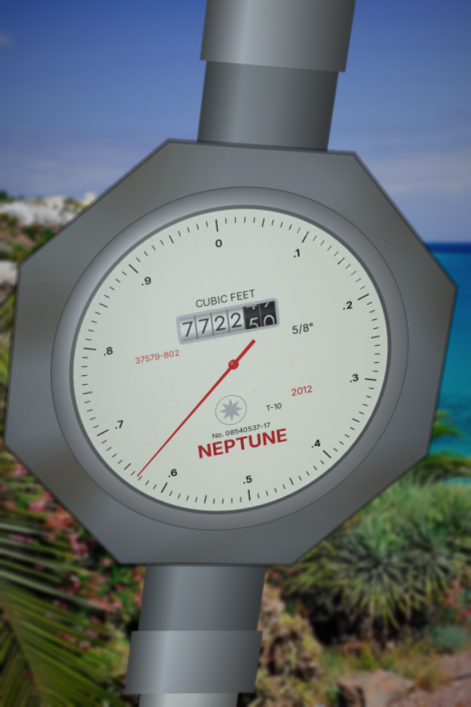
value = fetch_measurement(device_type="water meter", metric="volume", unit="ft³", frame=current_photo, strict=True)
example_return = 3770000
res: 772249.63
